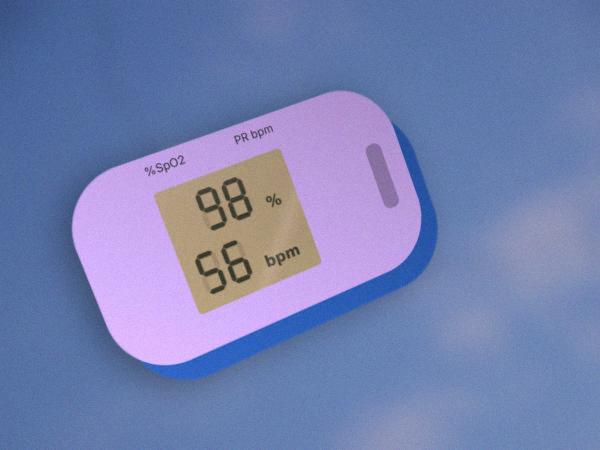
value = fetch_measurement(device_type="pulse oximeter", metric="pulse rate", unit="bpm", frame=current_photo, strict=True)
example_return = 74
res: 56
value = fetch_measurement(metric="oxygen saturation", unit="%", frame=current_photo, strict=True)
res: 98
